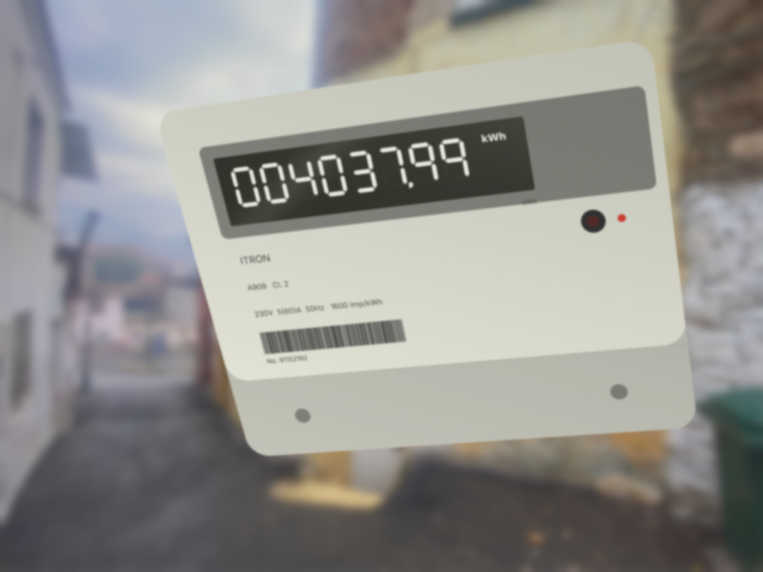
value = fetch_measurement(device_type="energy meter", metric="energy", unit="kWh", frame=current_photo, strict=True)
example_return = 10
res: 4037.99
